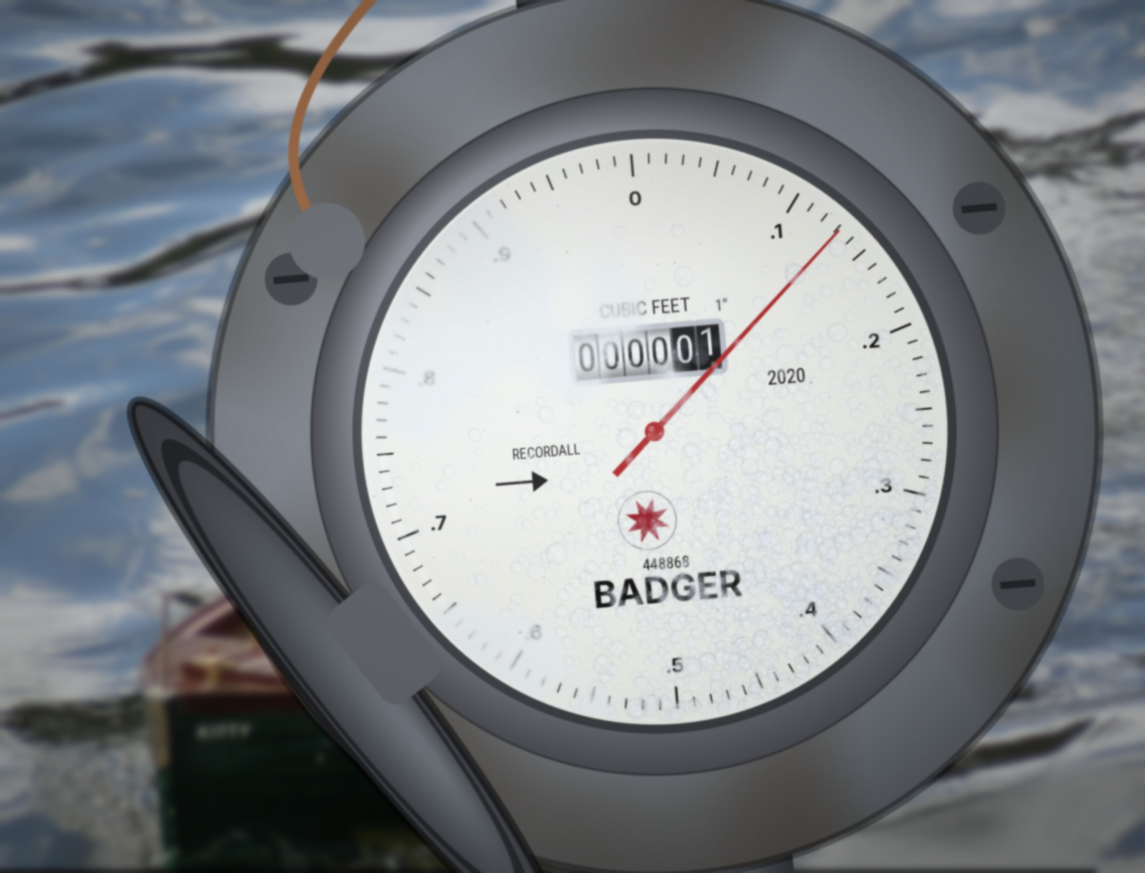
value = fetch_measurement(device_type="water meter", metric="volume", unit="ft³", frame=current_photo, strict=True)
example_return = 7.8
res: 1.13
